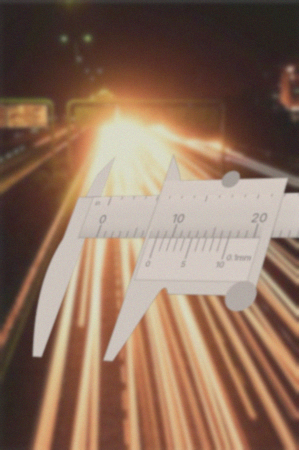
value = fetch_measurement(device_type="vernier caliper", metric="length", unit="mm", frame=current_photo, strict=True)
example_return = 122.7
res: 8.0
